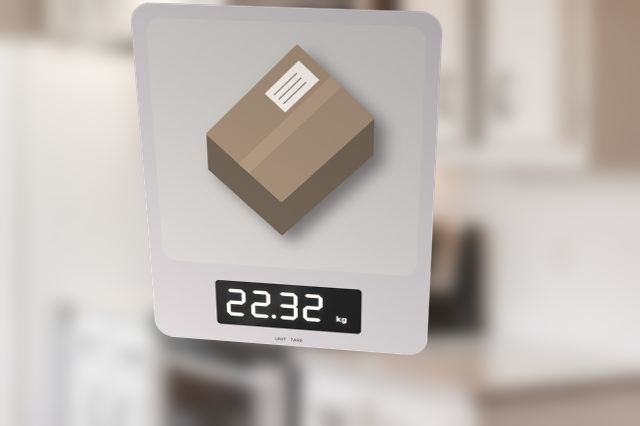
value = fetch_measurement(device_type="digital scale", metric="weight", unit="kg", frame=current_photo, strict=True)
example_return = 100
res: 22.32
